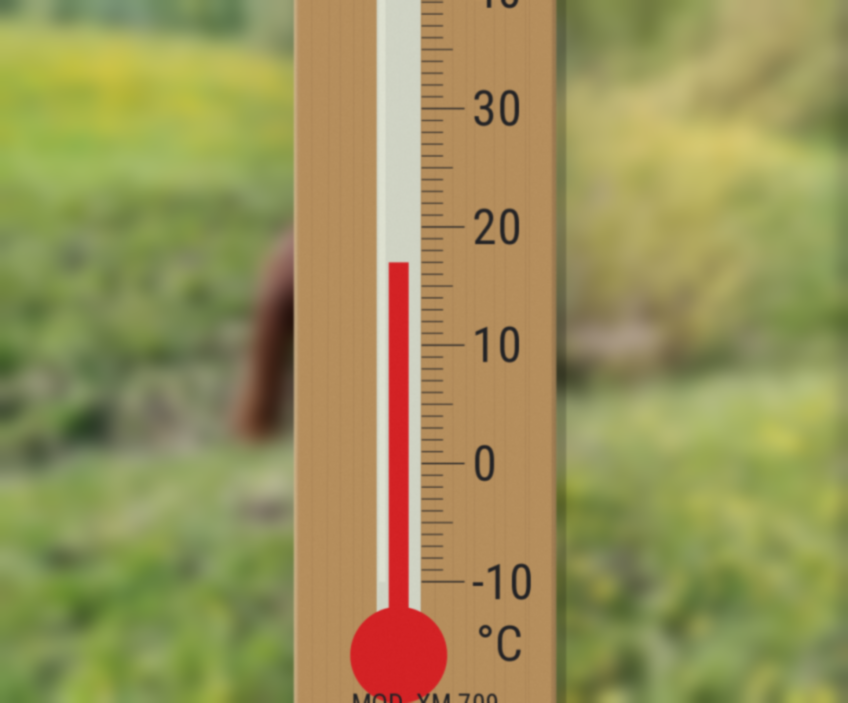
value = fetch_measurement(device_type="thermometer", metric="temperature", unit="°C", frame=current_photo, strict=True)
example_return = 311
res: 17
